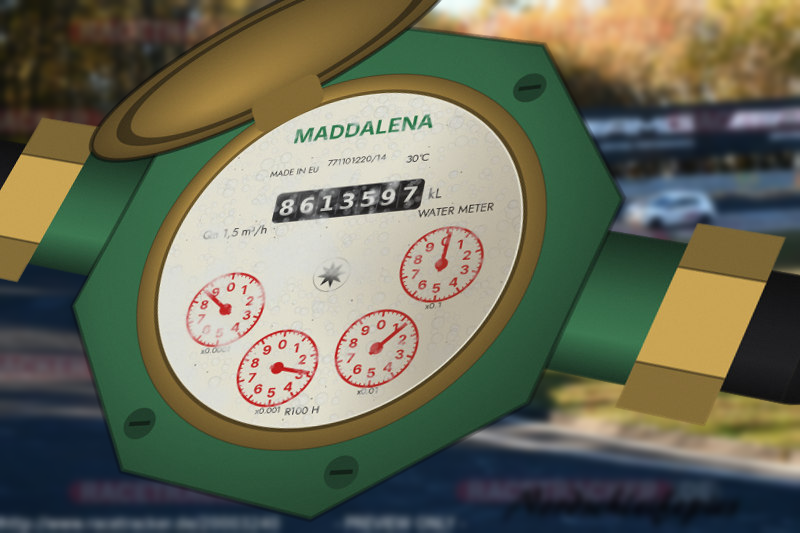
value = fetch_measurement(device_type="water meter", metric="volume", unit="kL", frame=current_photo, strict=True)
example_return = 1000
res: 8613597.0128
